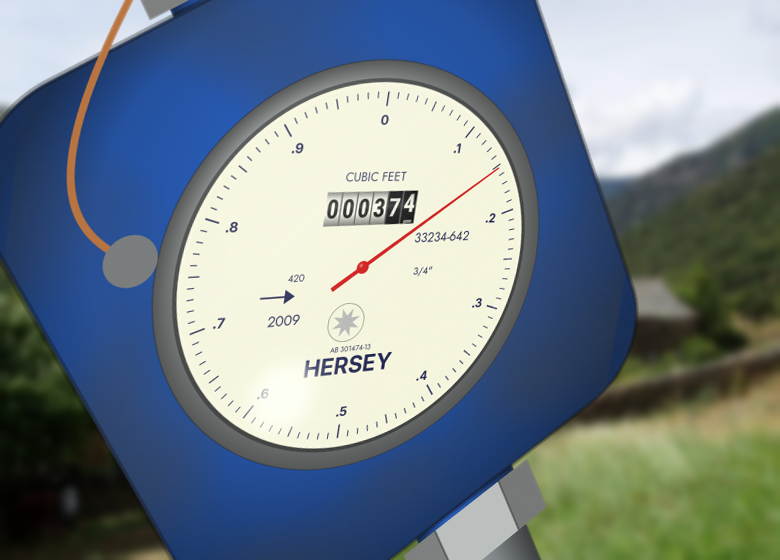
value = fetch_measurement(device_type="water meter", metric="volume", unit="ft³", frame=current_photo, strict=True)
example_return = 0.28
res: 374.15
